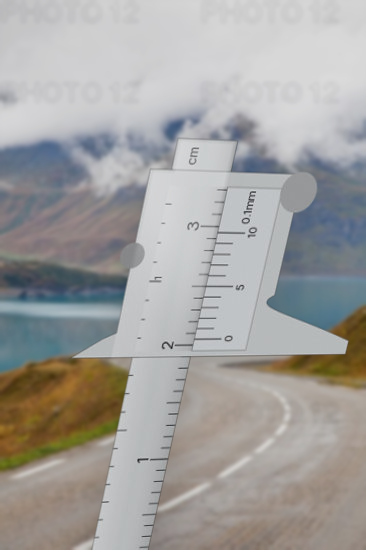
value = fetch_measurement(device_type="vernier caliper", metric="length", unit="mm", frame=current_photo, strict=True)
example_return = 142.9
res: 20.5
